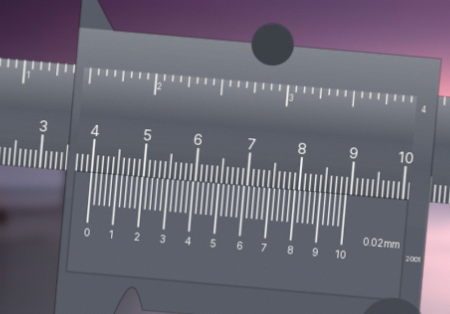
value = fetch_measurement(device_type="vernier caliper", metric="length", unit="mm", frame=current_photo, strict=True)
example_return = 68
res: 40.0
